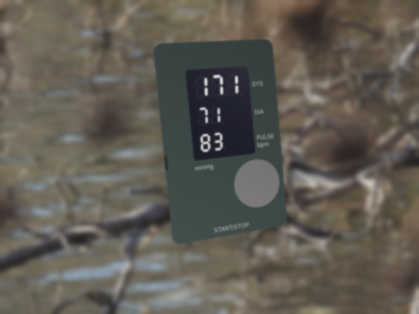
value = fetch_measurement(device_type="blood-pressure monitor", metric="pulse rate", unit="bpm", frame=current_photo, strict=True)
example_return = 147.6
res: 83
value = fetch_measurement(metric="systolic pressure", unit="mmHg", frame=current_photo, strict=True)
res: 171
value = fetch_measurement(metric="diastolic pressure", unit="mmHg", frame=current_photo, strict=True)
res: 71
